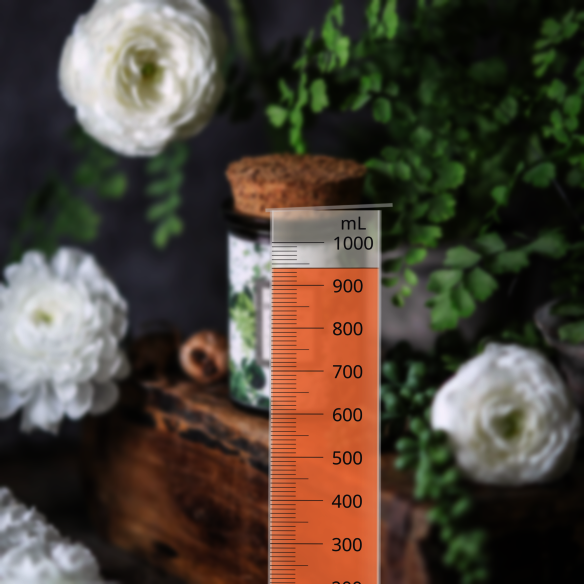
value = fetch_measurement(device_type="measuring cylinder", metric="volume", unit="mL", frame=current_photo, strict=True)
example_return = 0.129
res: 940
